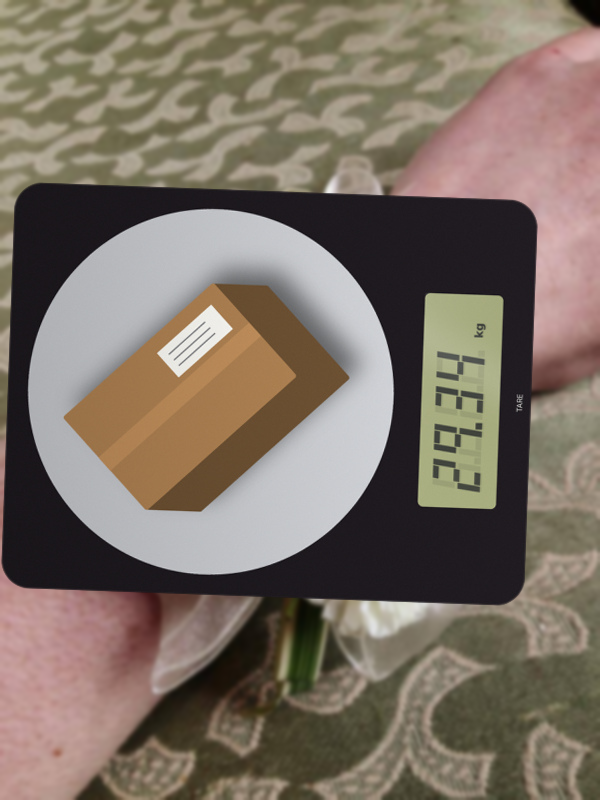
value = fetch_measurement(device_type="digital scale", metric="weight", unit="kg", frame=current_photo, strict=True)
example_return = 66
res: 29.34
